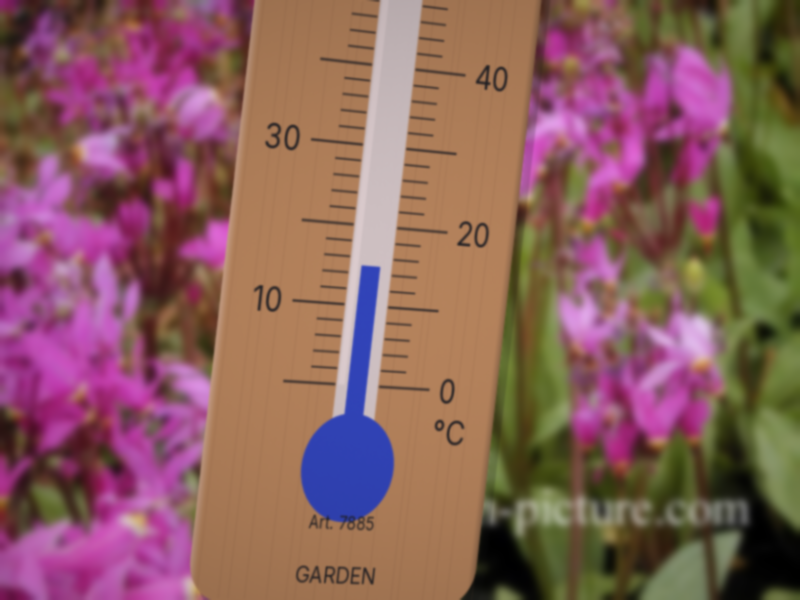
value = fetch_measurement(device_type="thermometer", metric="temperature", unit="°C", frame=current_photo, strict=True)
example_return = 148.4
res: 15
